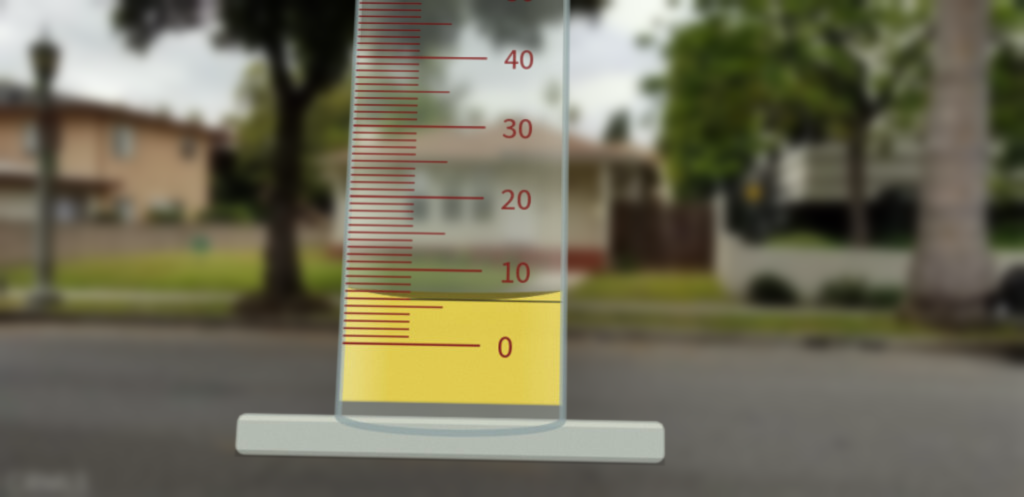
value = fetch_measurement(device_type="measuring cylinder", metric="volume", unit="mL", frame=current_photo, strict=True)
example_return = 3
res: 6
